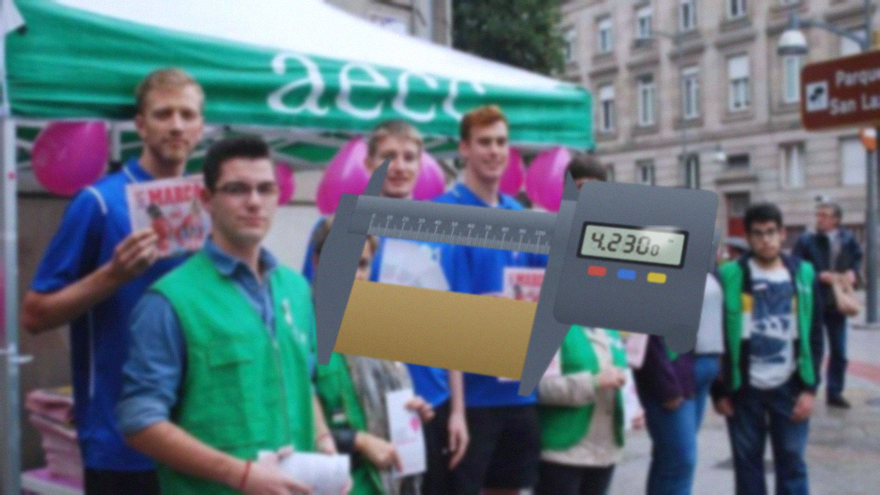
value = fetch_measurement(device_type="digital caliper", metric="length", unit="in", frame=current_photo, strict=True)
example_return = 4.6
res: 4.2300
